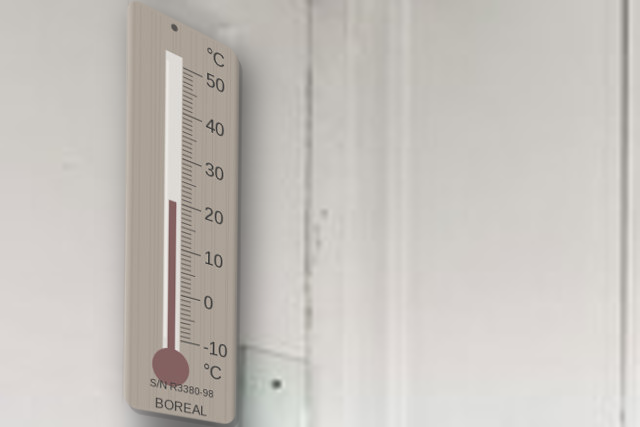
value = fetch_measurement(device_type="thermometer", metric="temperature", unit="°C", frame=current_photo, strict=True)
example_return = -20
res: 20
